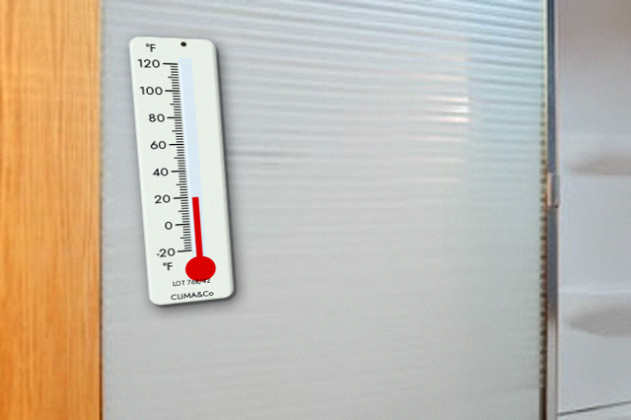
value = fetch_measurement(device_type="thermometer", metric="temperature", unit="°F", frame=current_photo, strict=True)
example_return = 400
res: 20
